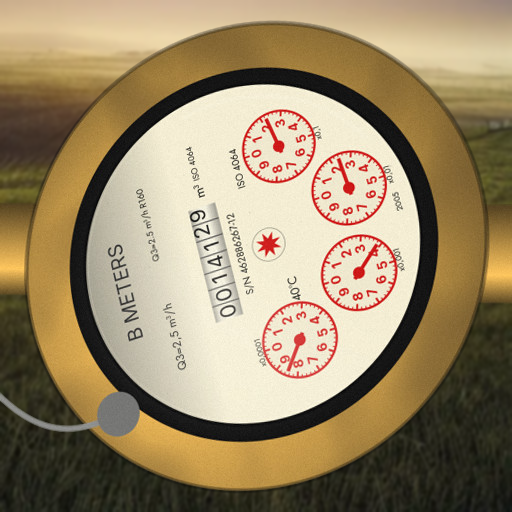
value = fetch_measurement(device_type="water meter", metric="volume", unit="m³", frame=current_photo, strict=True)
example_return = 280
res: 14129.2238
